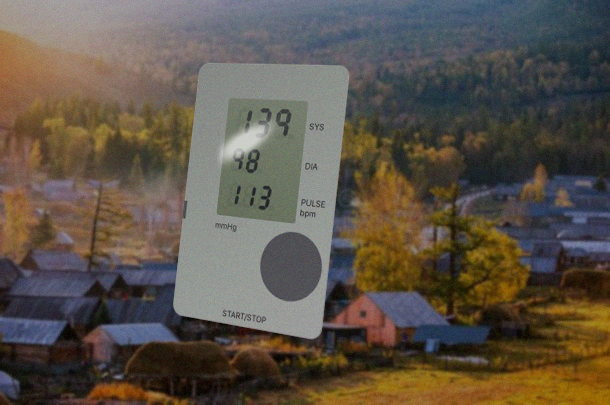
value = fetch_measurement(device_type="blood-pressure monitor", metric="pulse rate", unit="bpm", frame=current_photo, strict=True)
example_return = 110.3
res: 113
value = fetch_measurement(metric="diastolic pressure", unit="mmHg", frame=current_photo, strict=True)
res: 98
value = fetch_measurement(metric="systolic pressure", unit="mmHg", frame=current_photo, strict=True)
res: 139
